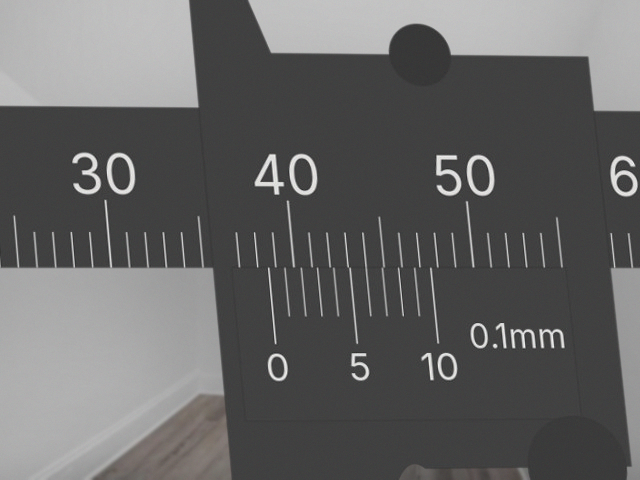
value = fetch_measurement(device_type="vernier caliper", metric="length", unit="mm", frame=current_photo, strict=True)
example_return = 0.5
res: 38.6
